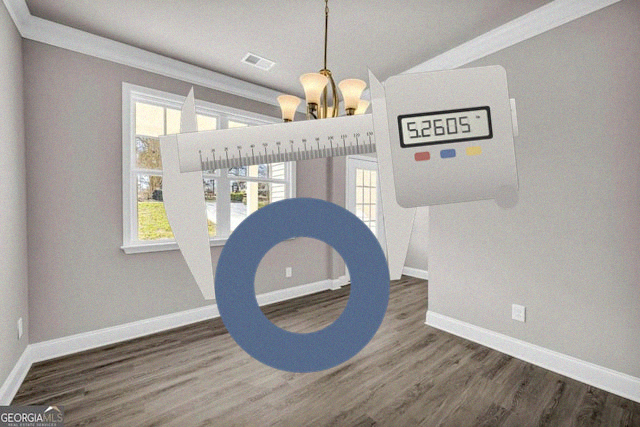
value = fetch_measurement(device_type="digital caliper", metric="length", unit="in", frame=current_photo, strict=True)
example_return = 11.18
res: 5.2605
